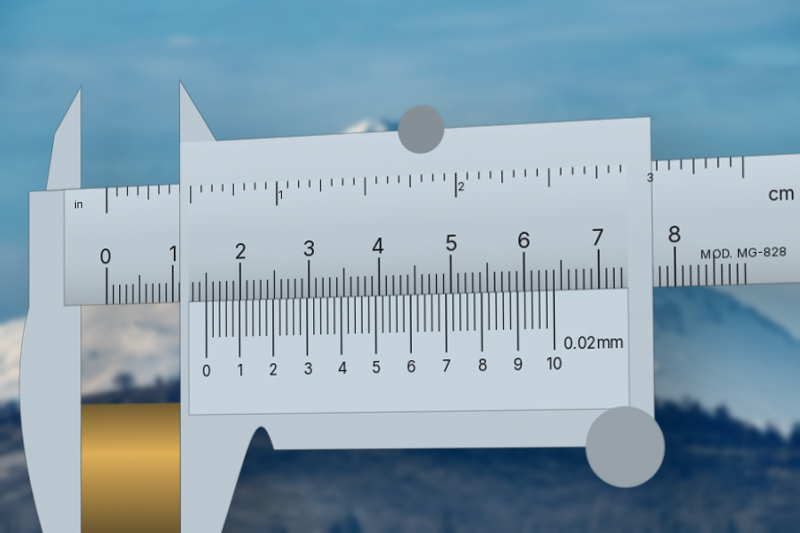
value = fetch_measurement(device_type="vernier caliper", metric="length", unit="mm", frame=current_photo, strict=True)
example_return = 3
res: 15.0
